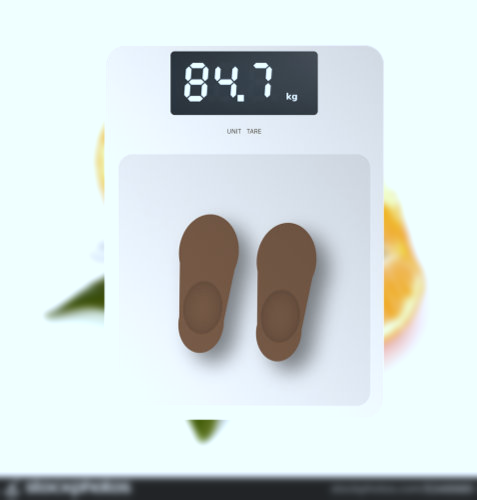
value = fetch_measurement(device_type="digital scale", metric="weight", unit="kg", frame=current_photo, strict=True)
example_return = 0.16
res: 84.7
